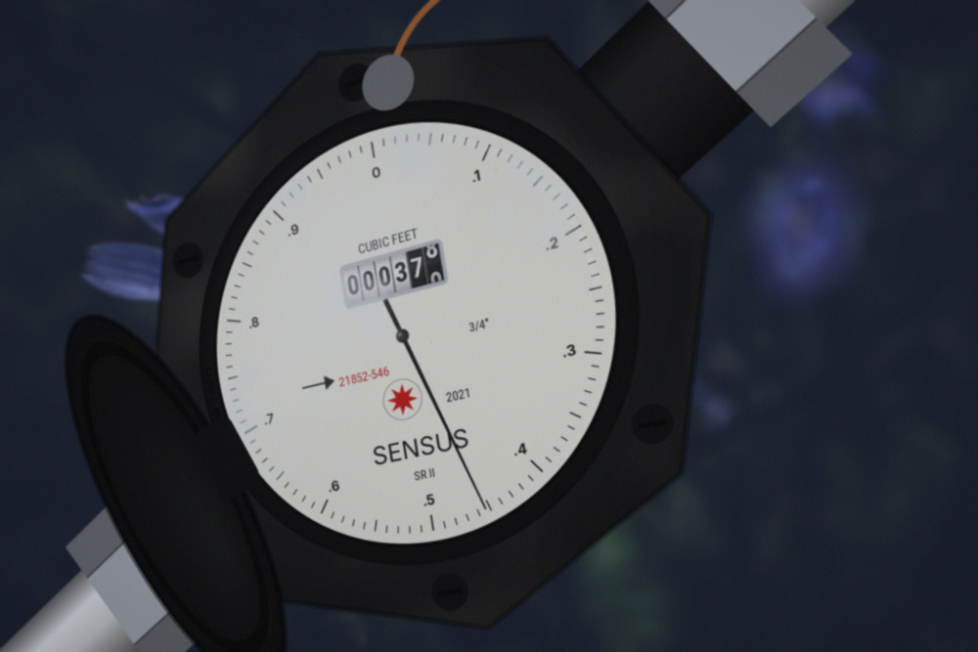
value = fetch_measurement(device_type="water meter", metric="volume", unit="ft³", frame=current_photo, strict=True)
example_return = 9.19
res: 378.45
